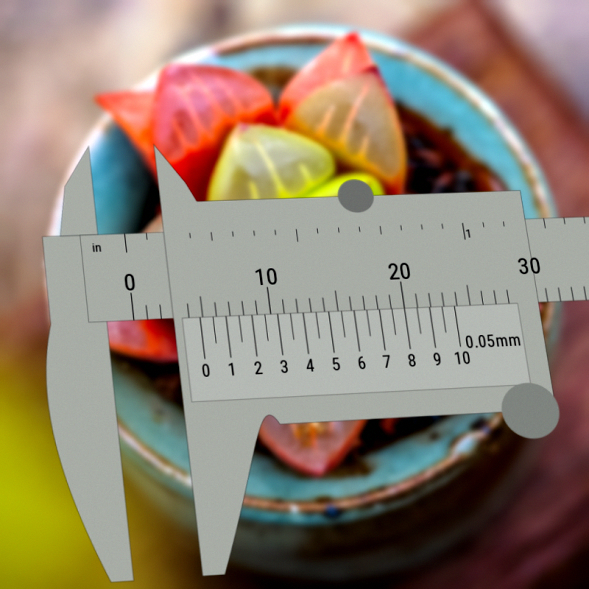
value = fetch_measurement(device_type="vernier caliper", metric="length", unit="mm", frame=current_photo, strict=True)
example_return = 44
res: 4.8
